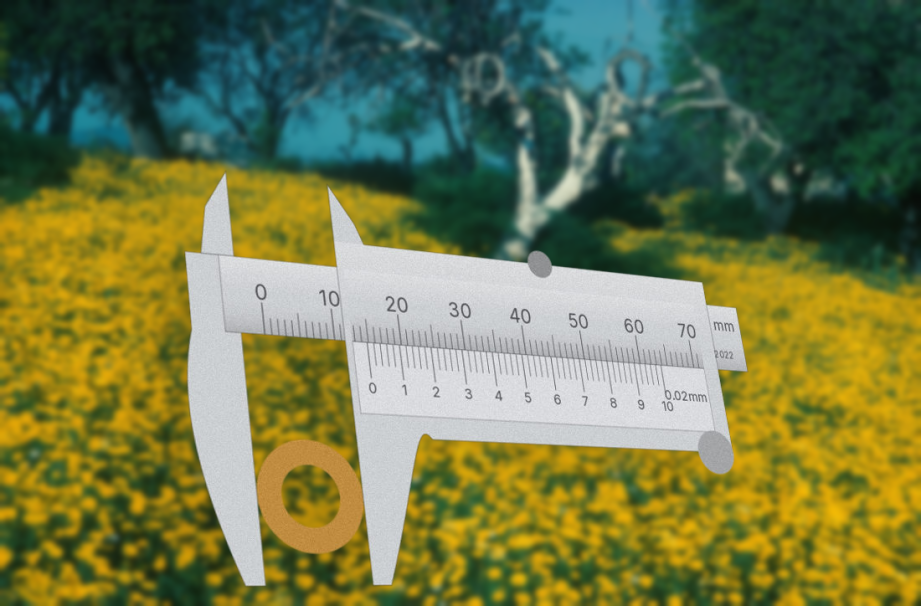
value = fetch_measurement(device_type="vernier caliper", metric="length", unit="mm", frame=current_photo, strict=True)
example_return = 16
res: 14.8
